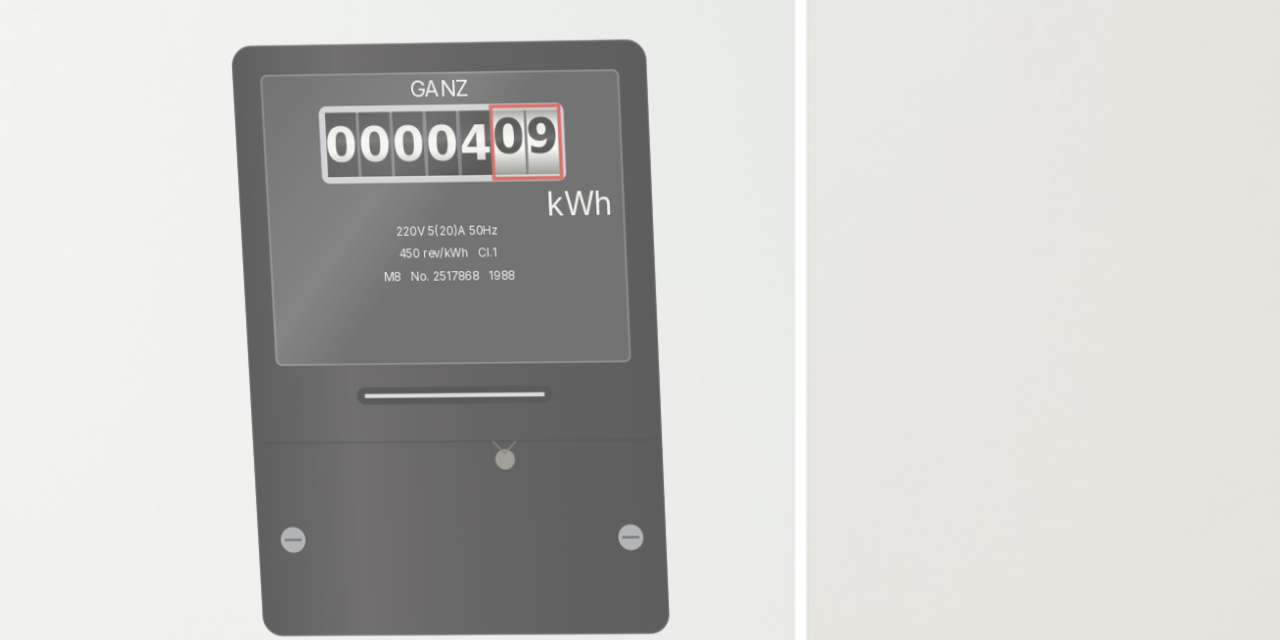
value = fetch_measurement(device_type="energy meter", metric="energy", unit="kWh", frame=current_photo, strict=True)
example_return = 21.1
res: 4.09
